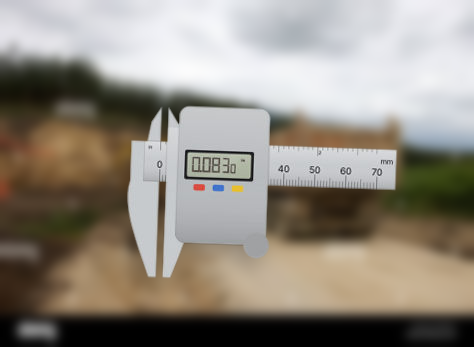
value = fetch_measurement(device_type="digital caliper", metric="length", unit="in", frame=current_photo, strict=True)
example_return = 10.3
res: 0.0830
